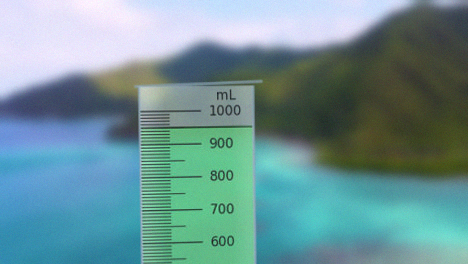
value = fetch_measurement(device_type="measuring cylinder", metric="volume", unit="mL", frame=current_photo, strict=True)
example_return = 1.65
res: 950
